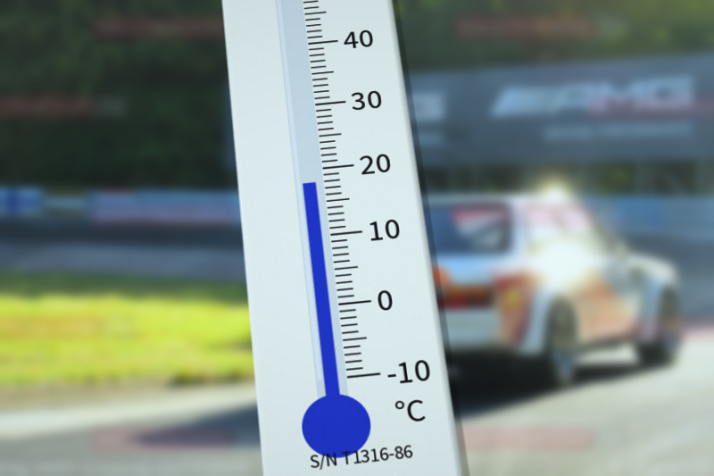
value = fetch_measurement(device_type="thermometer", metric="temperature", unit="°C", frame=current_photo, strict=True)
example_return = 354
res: 18
